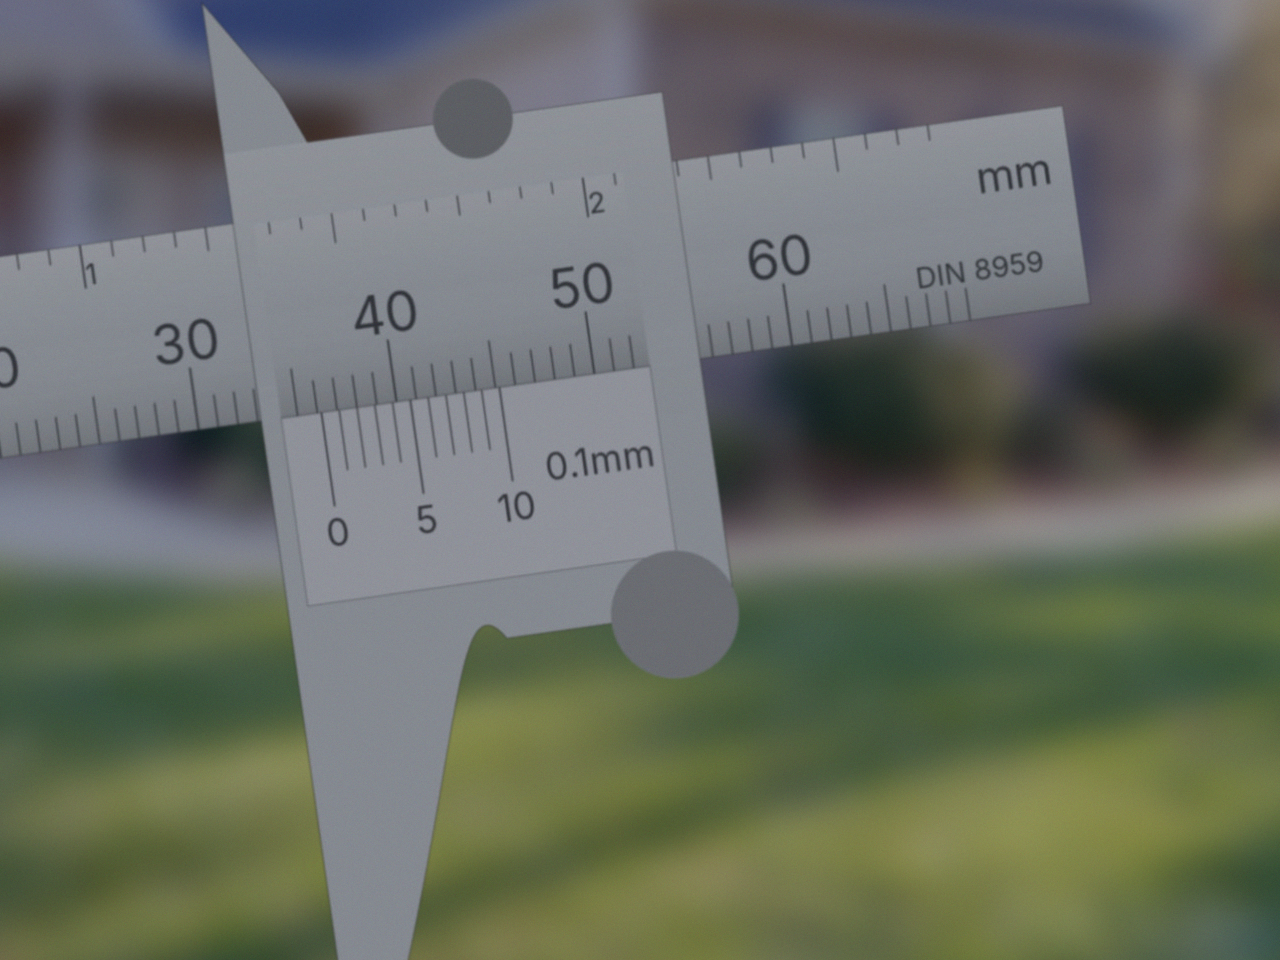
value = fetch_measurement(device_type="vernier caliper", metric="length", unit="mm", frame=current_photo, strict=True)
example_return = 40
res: 36.2
